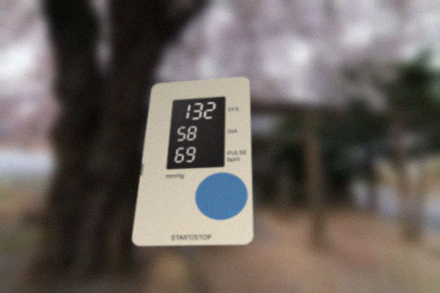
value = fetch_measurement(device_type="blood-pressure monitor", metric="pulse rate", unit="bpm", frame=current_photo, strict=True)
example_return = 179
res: 69
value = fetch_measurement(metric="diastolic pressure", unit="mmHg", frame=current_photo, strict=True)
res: 58
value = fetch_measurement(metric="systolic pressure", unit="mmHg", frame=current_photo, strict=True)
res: 132
